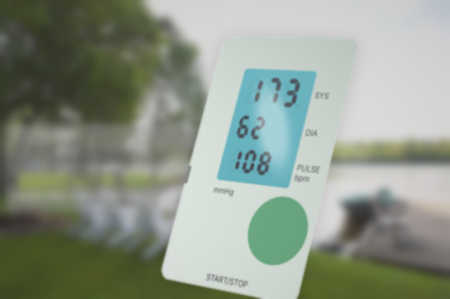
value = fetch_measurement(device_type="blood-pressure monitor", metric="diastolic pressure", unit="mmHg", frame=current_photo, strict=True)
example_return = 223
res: 62
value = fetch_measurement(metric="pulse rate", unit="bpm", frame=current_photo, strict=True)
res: 108
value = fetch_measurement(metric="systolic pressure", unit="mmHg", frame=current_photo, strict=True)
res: 173
